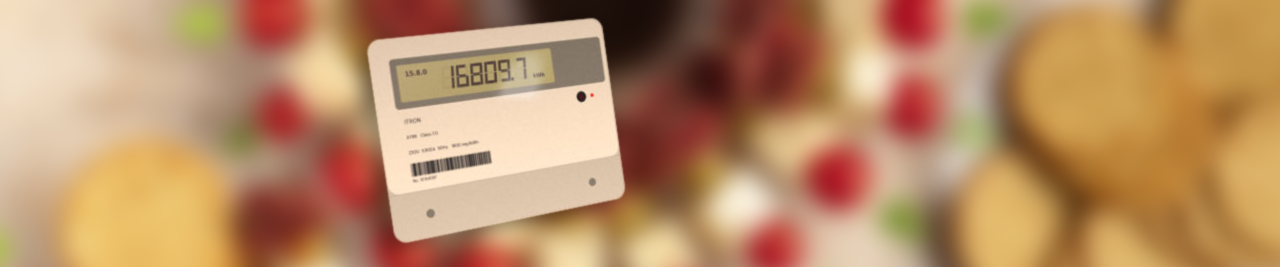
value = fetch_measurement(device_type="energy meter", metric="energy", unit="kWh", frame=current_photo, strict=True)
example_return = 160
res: 16809.7
